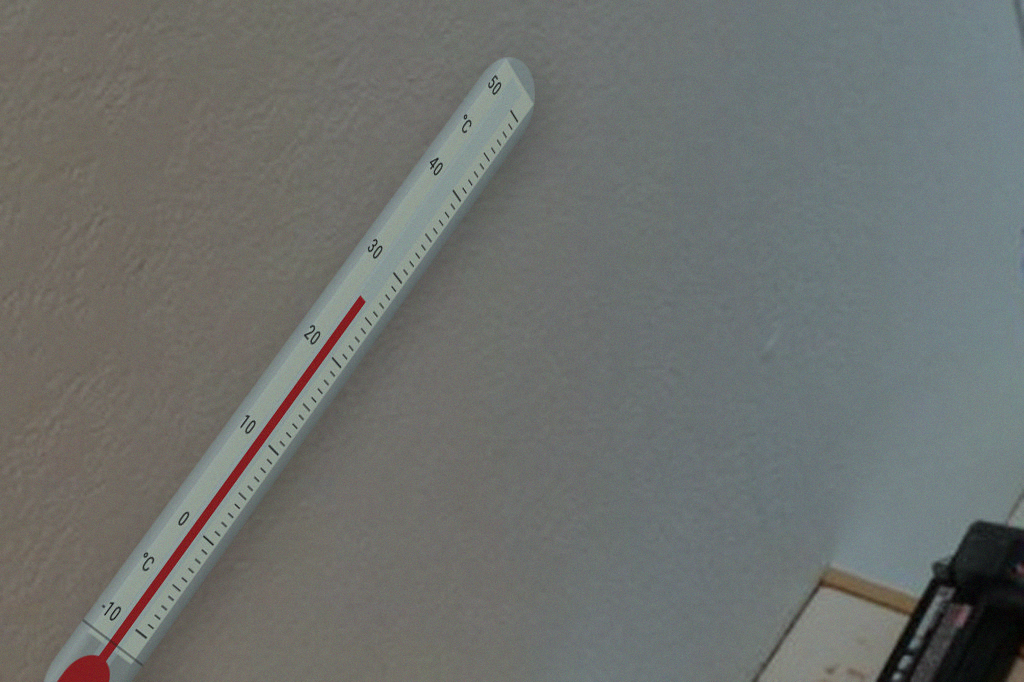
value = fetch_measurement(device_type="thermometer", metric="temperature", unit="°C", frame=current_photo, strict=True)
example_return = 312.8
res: 26
